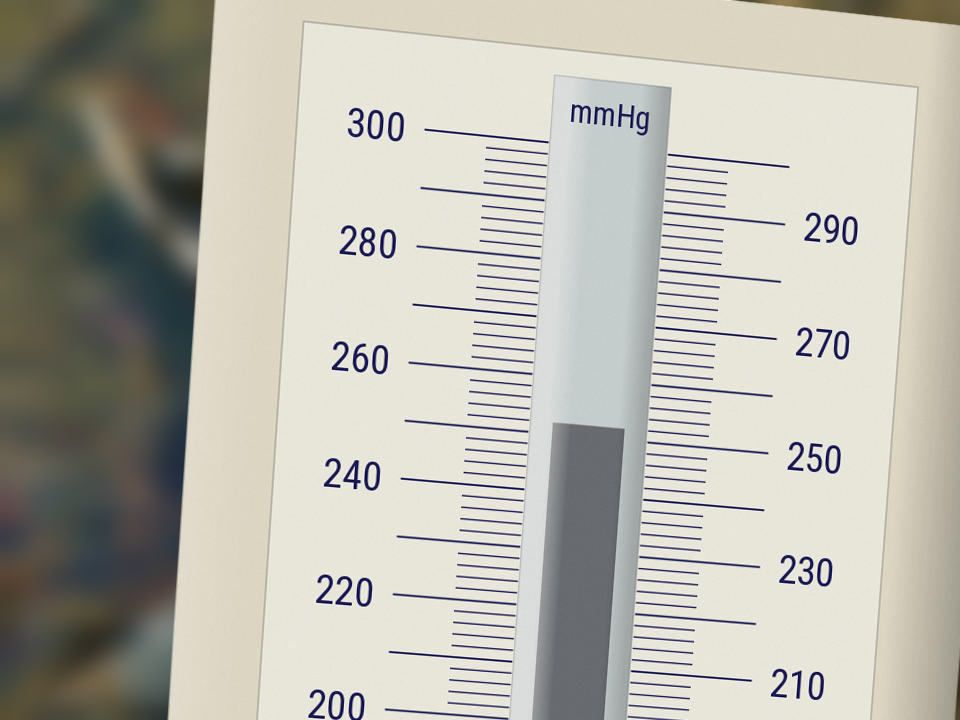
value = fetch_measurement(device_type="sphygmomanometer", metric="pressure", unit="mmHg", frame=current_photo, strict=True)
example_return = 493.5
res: 252
